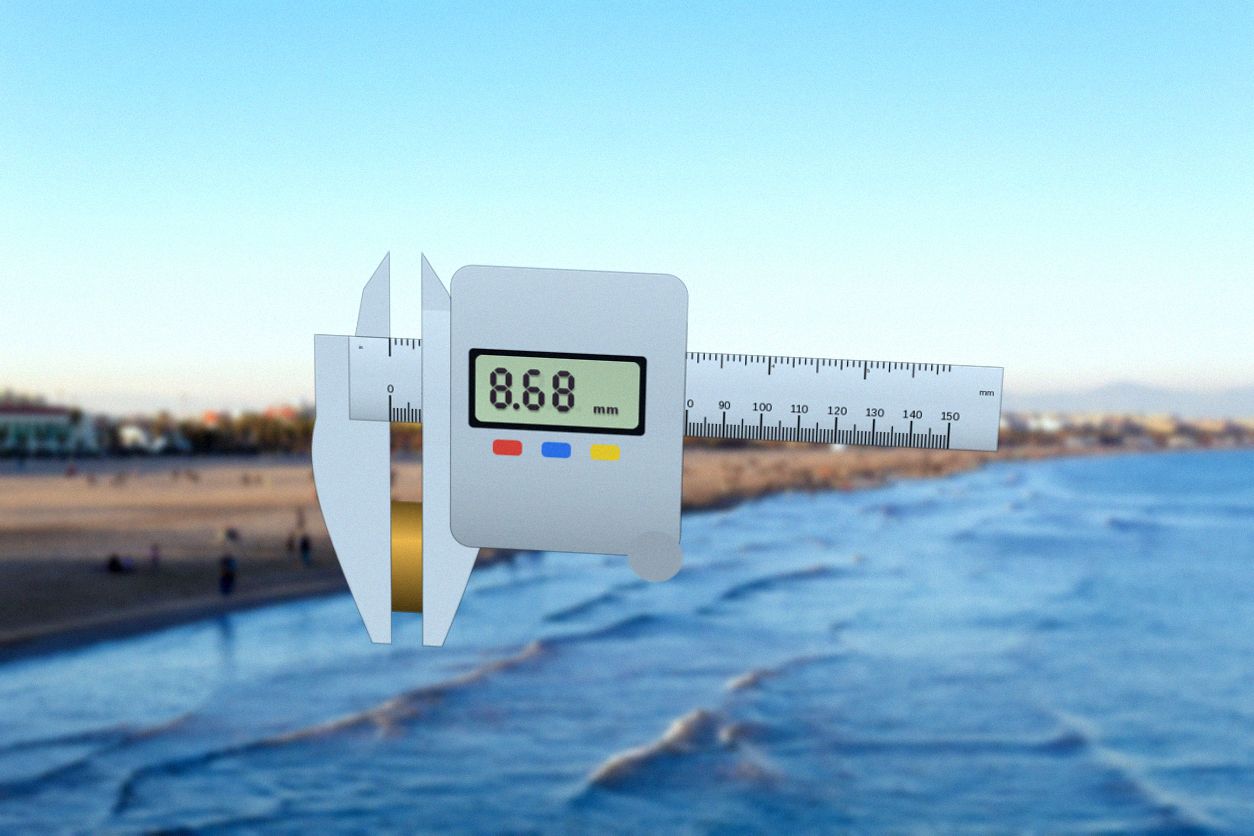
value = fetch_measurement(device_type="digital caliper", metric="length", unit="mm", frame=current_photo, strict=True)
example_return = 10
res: 8.68
